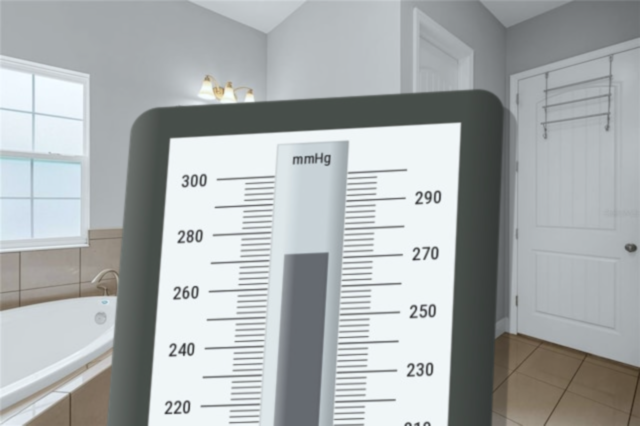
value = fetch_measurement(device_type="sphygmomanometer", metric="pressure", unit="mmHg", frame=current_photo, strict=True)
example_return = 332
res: 272
